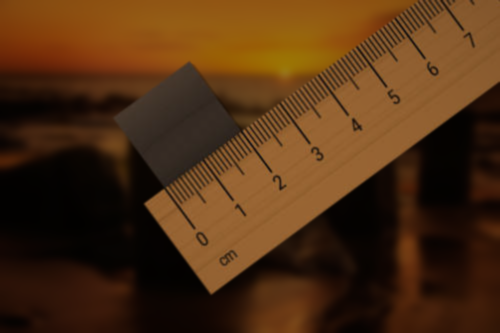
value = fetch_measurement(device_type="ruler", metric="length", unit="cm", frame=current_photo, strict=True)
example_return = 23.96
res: 2
